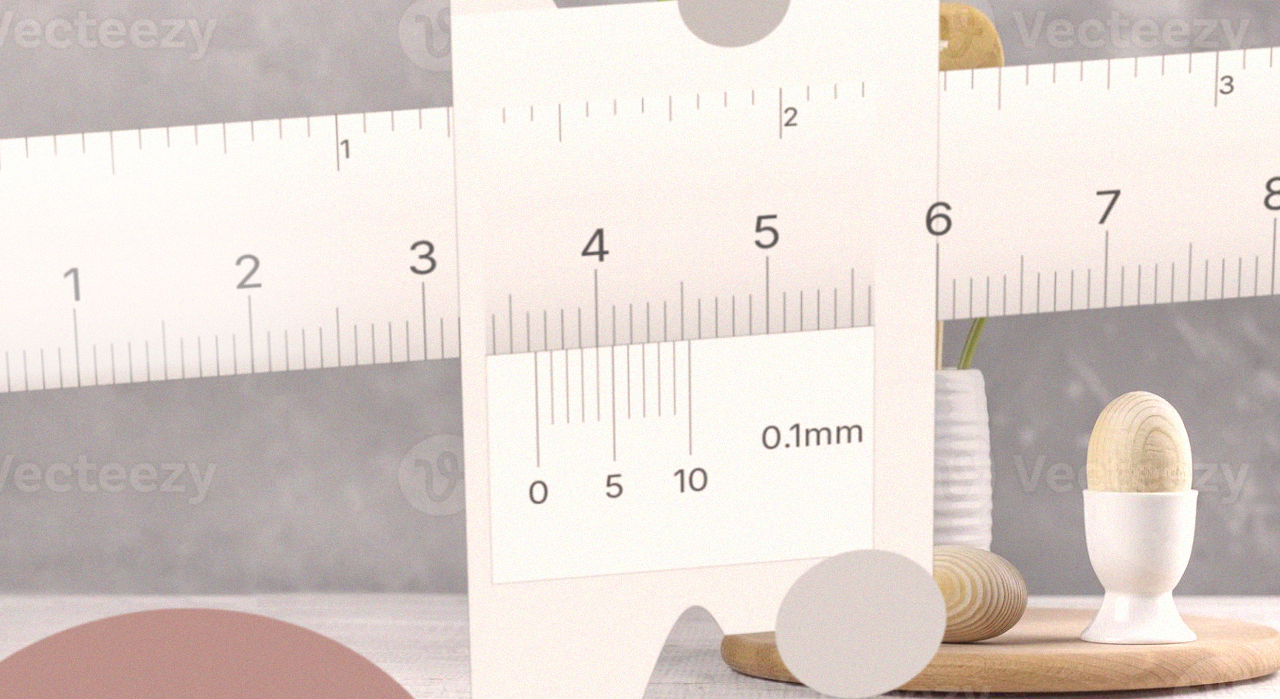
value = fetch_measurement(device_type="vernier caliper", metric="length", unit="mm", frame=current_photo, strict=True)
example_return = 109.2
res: 36.4
